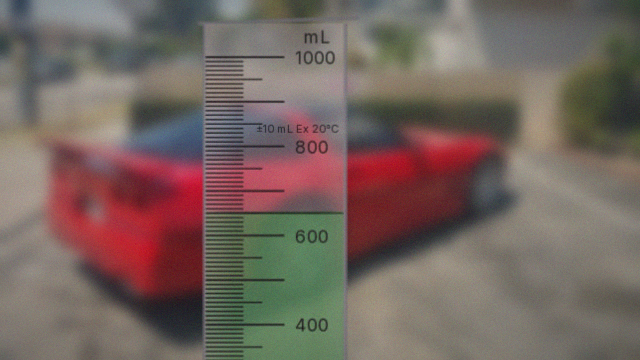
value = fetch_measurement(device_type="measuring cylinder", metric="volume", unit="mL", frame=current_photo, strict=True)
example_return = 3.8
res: 650
